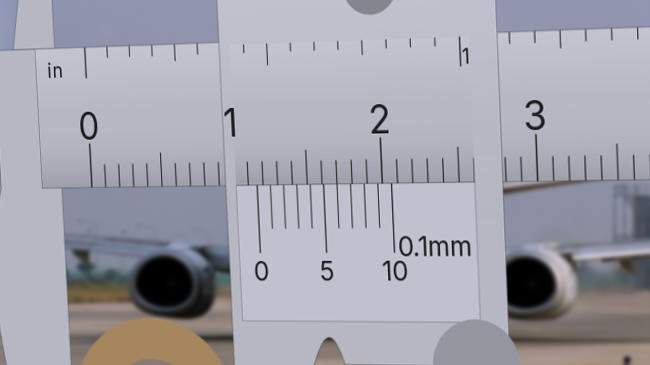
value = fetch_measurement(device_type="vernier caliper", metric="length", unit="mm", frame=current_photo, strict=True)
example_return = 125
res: 11.6
